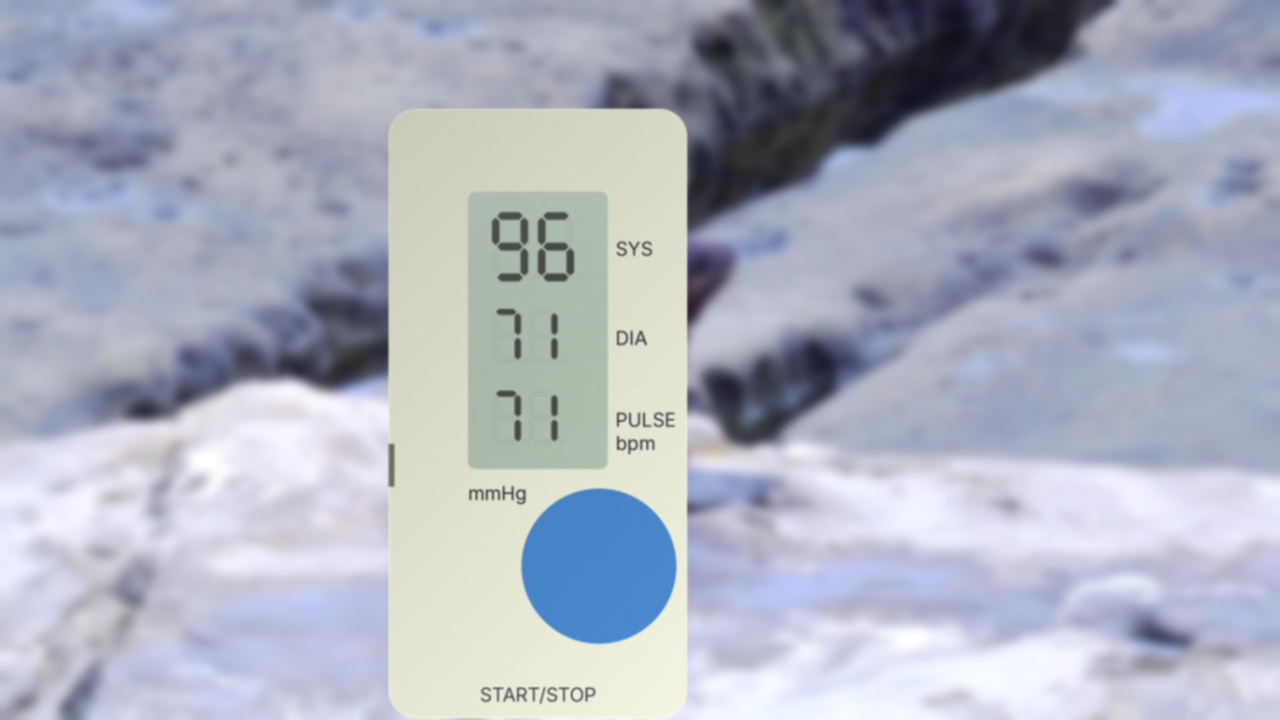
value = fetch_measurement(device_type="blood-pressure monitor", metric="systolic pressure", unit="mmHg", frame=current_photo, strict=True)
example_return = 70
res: 96
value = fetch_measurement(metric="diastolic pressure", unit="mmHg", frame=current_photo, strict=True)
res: 71
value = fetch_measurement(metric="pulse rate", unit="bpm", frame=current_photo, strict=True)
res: 71
